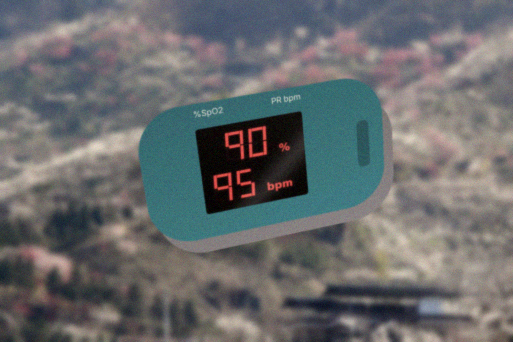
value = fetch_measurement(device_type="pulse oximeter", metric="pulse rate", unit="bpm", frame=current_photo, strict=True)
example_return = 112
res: 95
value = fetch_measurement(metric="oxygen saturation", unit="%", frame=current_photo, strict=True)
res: 90
